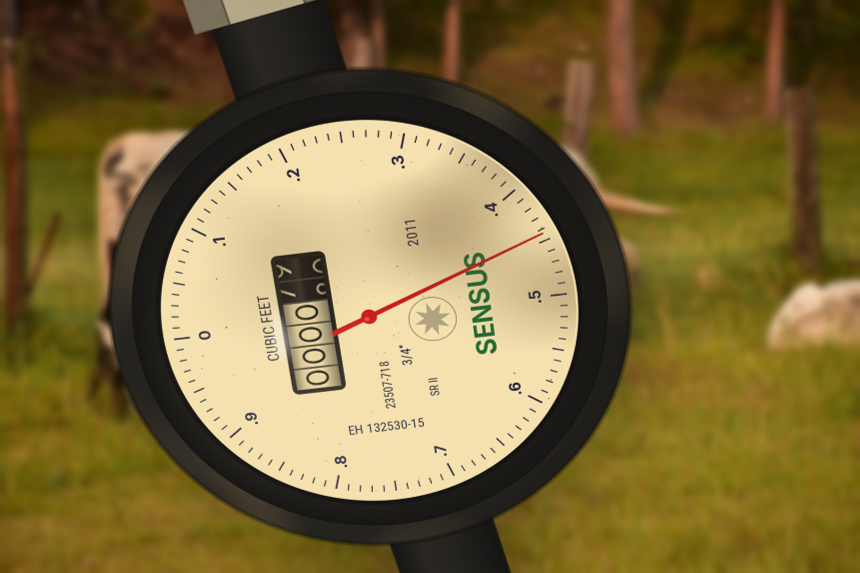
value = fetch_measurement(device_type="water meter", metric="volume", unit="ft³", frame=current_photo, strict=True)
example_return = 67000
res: 79.44
